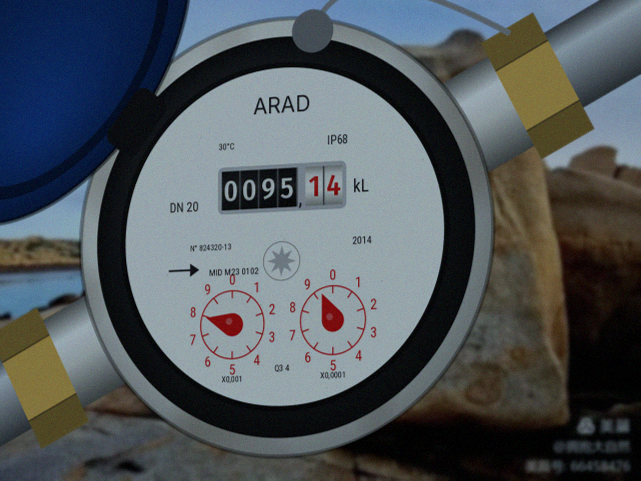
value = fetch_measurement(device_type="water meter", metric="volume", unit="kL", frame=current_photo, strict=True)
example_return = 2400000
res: 95.1479
